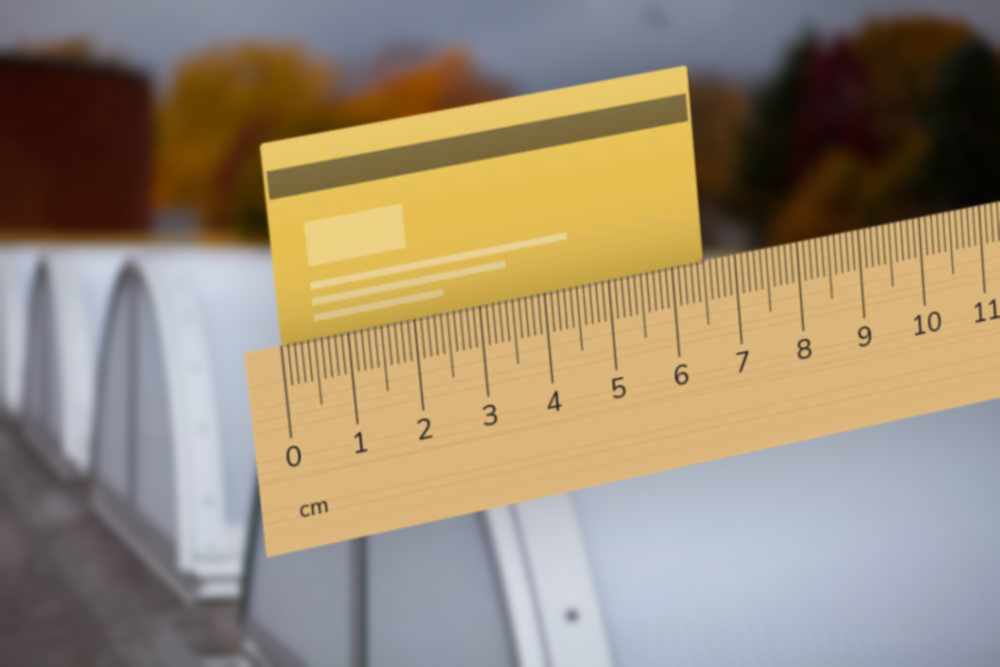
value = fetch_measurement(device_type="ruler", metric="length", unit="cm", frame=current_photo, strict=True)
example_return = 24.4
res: 6.5
